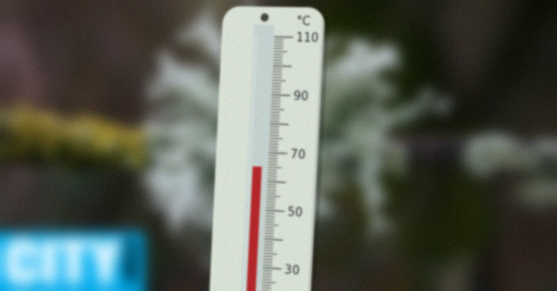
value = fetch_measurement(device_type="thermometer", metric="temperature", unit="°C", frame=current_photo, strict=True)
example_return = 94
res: 65
